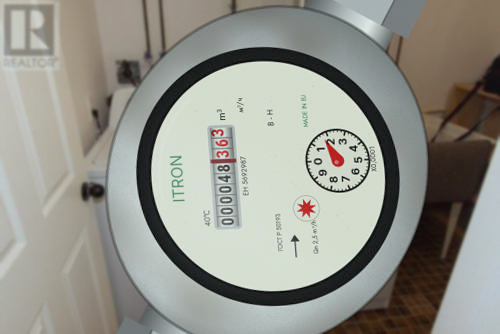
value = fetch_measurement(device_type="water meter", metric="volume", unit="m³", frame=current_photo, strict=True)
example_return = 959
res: 48.3631
